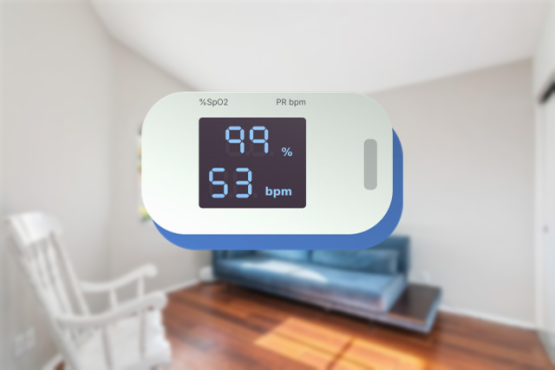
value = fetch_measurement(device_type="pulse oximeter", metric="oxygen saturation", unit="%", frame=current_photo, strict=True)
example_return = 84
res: 99
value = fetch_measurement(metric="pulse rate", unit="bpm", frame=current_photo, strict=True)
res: 53
